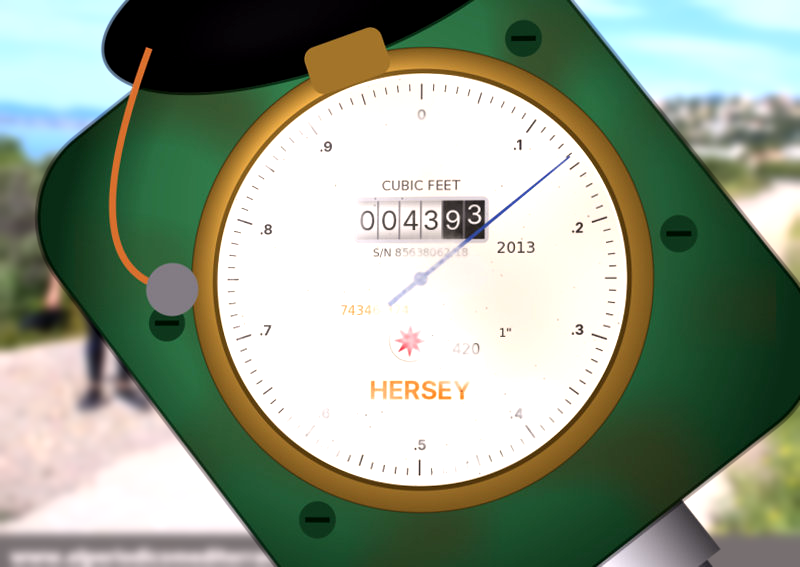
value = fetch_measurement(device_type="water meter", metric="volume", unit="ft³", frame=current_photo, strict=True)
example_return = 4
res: 4393.14
